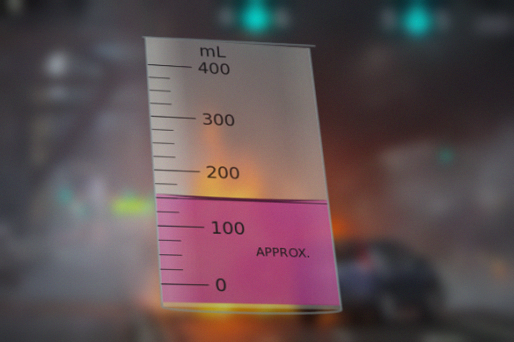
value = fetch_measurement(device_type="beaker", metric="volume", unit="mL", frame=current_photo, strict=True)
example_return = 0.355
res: 150
